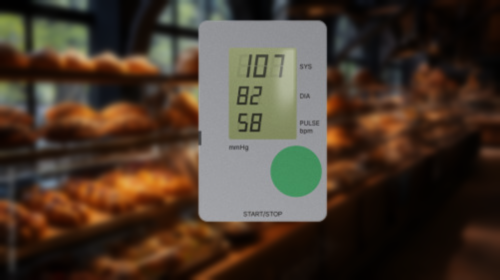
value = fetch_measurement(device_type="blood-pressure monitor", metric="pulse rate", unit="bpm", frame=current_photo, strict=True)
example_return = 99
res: 58
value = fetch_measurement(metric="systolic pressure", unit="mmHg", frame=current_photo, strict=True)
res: 107
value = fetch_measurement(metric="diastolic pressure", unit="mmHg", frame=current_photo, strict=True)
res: 82
